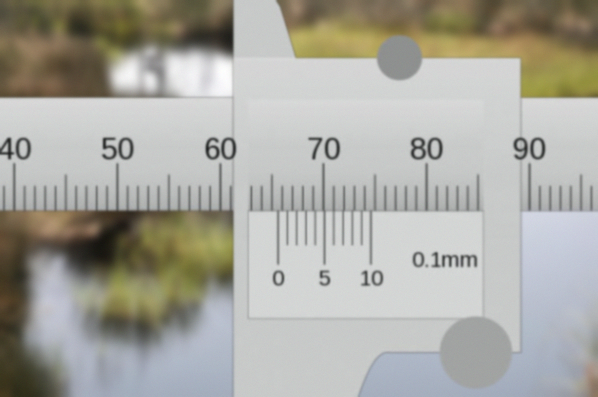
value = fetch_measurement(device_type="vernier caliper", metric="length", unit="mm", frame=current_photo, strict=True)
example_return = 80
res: 65.6
